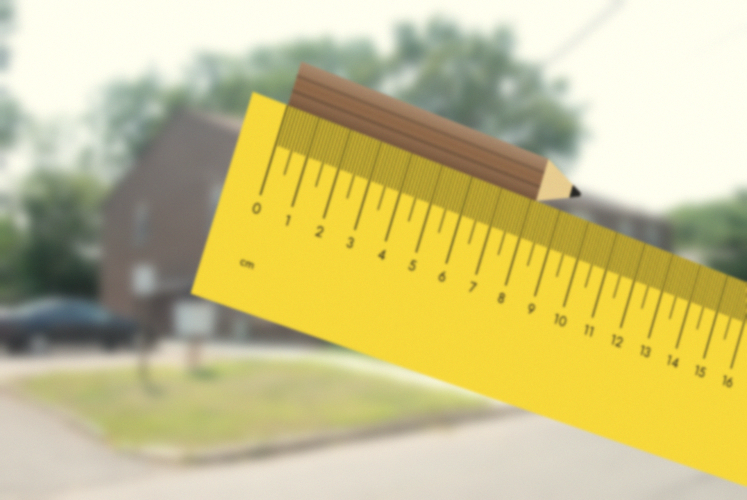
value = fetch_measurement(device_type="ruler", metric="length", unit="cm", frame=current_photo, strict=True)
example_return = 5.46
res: 9.5
